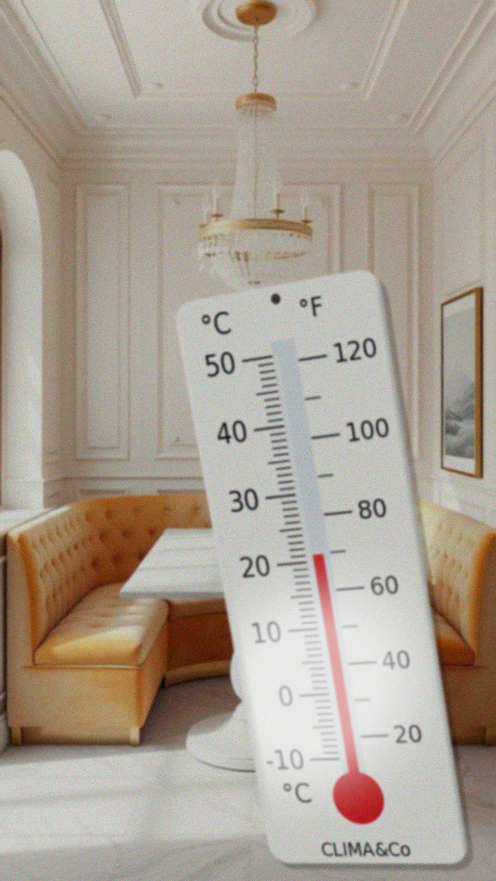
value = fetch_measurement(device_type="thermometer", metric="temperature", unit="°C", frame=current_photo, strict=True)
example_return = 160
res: 21
